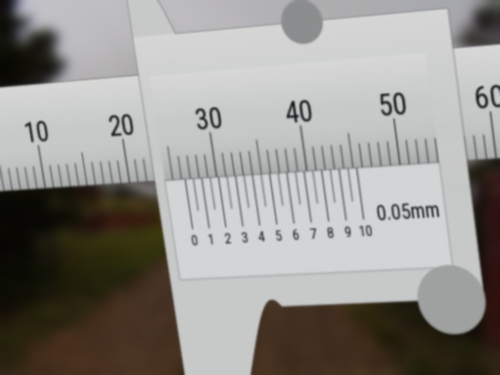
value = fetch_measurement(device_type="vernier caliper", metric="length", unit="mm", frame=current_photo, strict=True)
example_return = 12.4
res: 26.4
